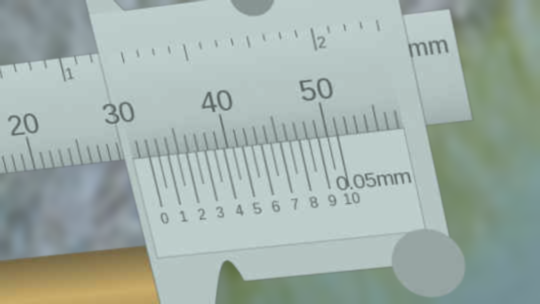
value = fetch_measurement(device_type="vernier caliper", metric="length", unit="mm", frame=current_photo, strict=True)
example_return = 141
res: 32.0
